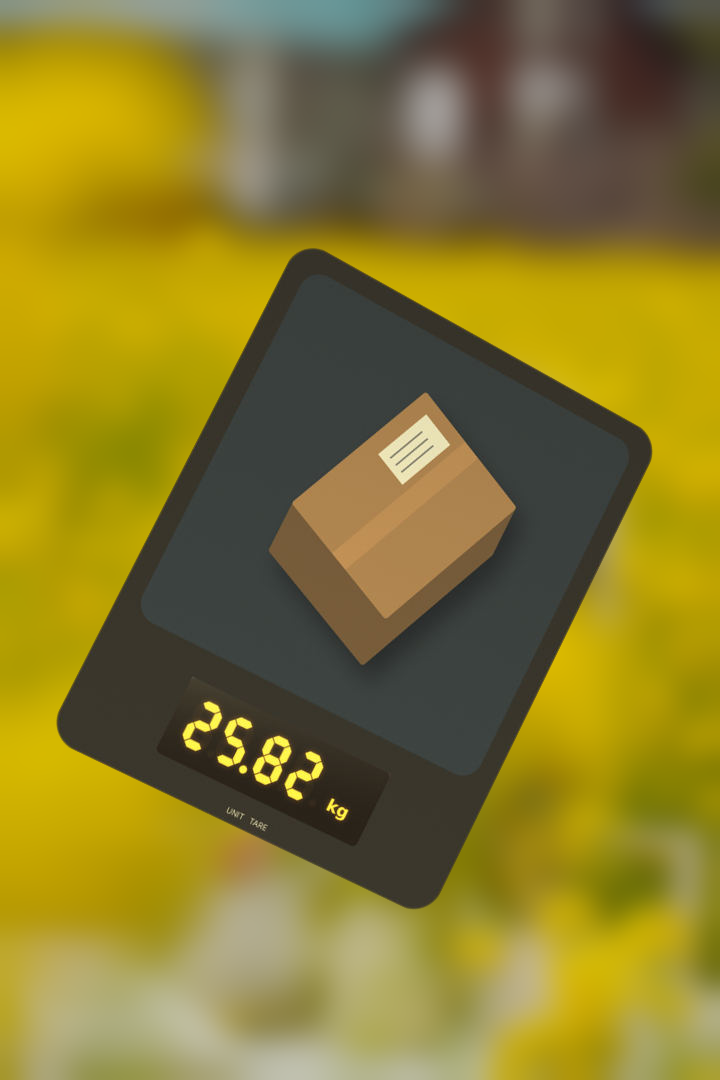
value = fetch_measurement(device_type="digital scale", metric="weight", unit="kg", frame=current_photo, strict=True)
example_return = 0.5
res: 25.82
